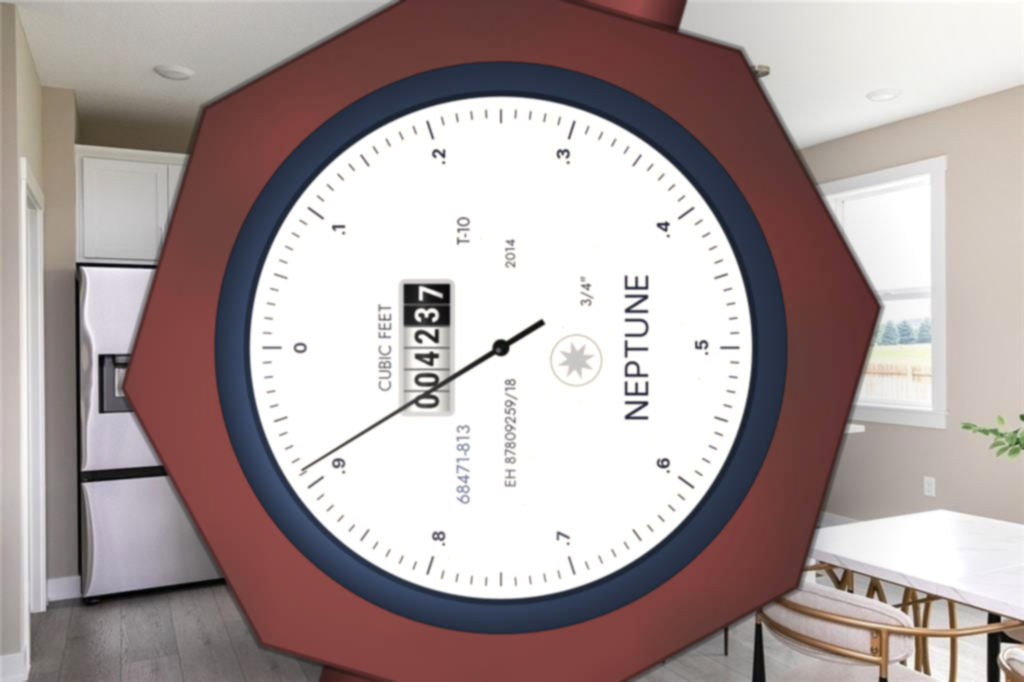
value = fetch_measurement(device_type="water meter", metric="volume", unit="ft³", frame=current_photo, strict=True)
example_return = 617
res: 4236.91
